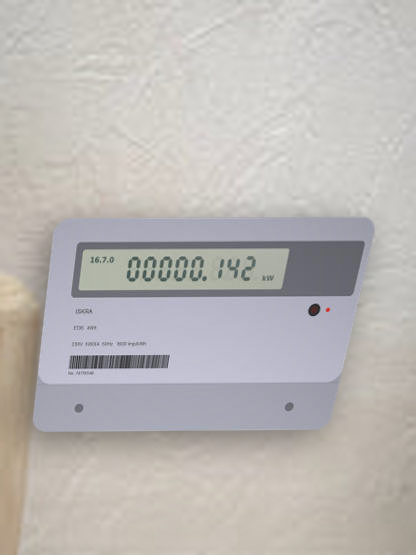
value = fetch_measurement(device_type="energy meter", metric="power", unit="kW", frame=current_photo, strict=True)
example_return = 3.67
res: 0.142
